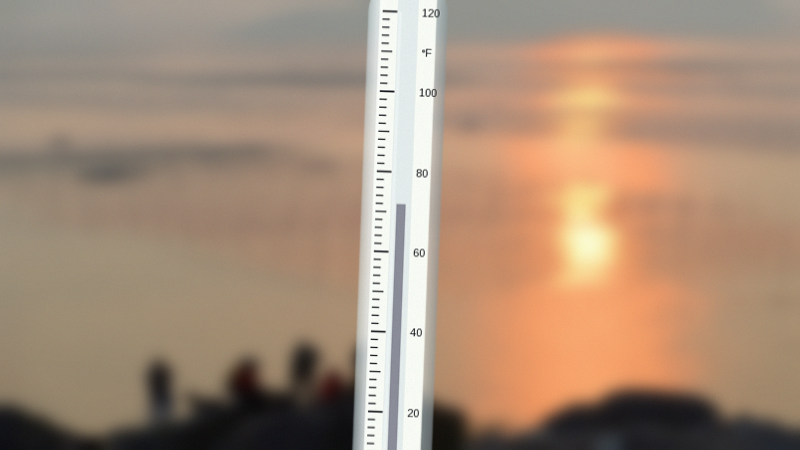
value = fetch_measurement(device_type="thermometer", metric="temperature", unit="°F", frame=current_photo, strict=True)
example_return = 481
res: 72
